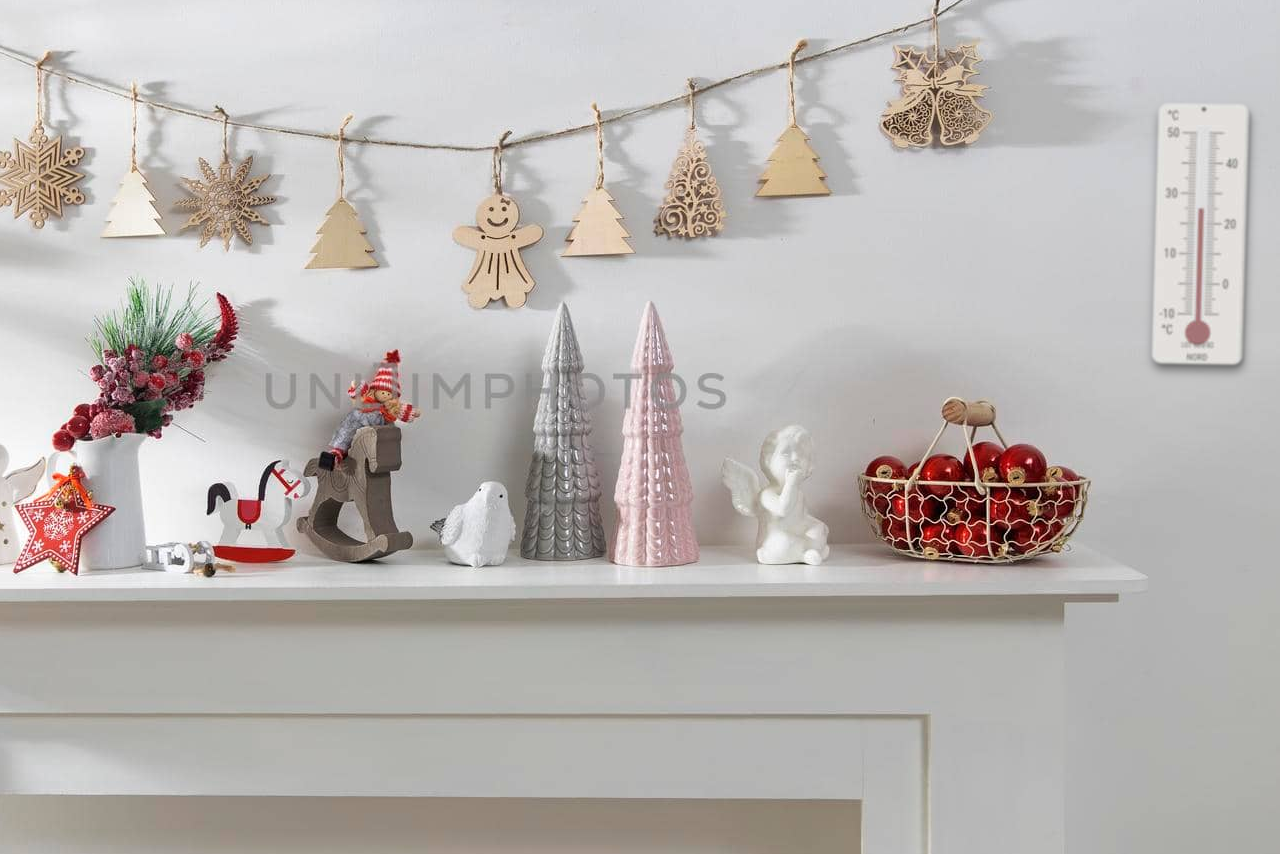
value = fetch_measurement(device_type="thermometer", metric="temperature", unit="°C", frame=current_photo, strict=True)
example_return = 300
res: 25
